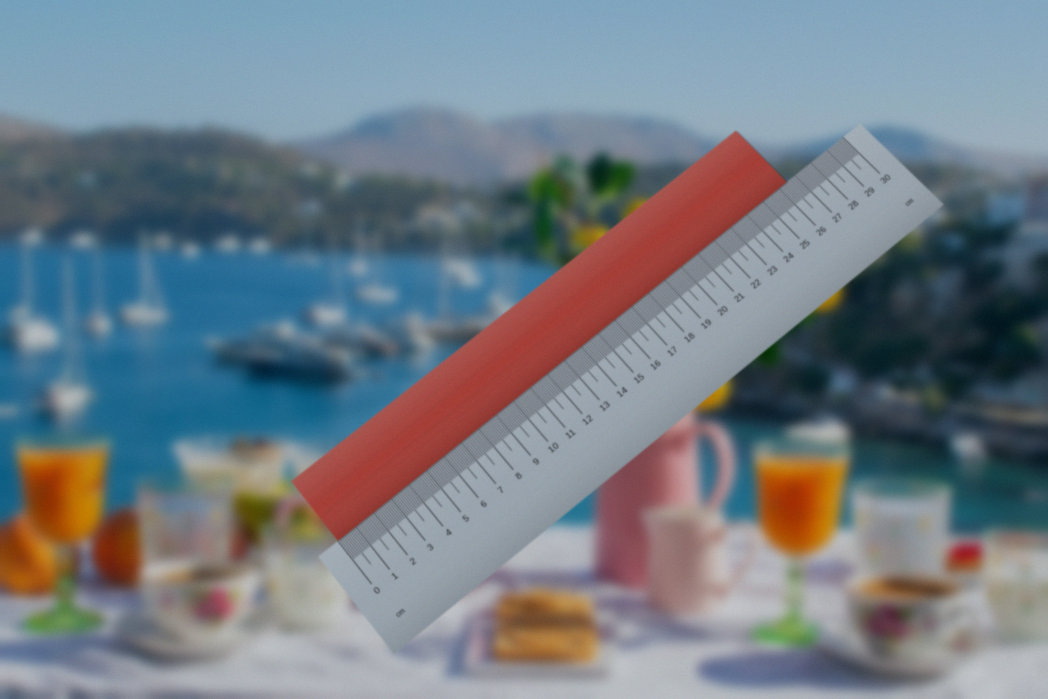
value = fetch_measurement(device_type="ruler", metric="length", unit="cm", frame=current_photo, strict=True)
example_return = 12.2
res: 26.5
